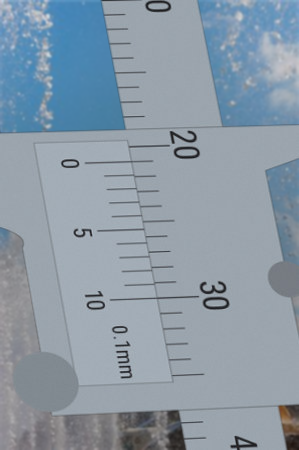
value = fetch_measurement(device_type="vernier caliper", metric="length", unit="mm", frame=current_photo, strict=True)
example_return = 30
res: 21.0
